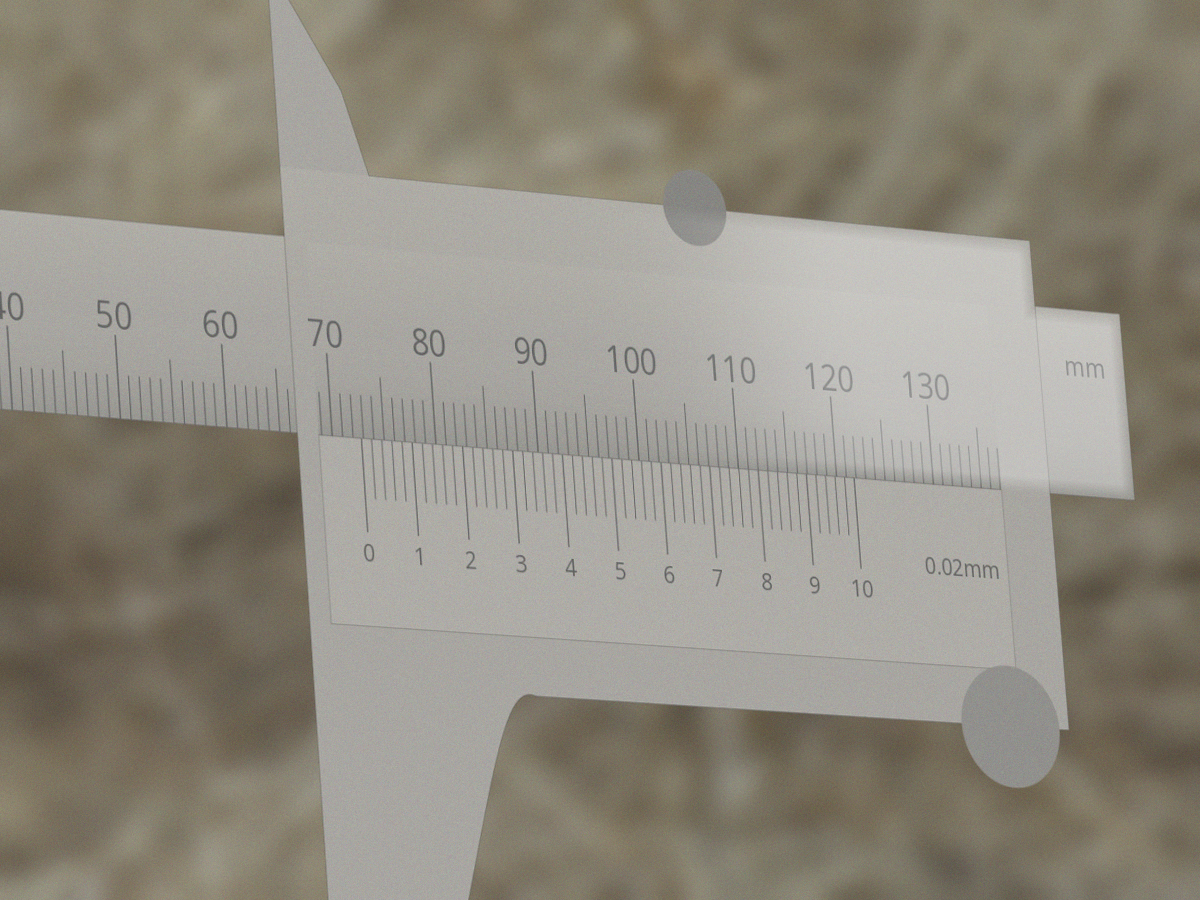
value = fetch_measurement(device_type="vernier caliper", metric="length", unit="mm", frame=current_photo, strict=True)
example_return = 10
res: 72.8
